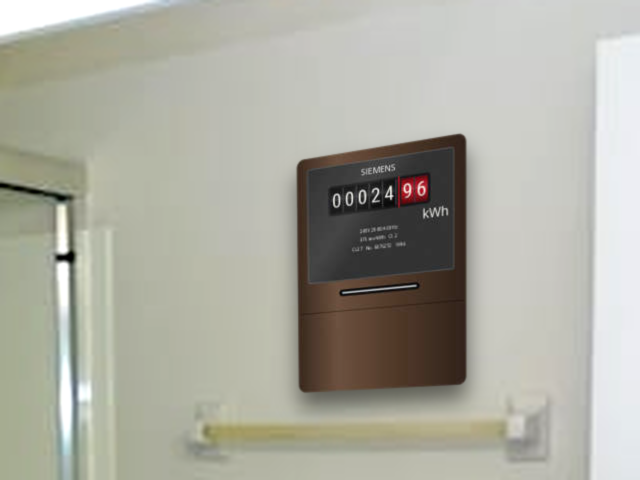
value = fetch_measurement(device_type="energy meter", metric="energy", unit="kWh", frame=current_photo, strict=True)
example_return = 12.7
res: 24.96
